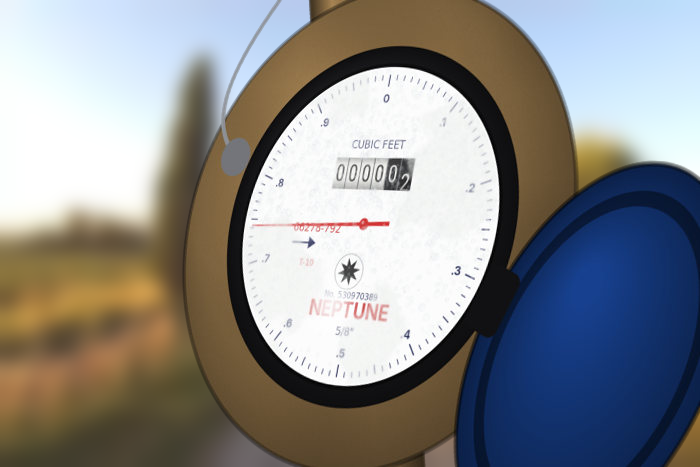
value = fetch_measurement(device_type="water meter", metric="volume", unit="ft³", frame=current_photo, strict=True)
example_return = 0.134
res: 1.74
